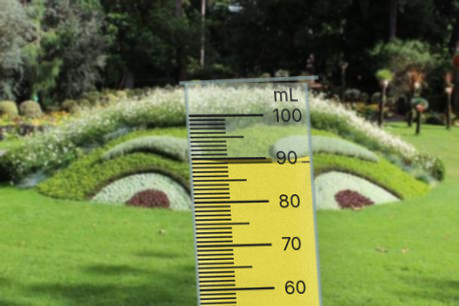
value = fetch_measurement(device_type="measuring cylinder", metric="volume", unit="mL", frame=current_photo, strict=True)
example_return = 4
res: 89
